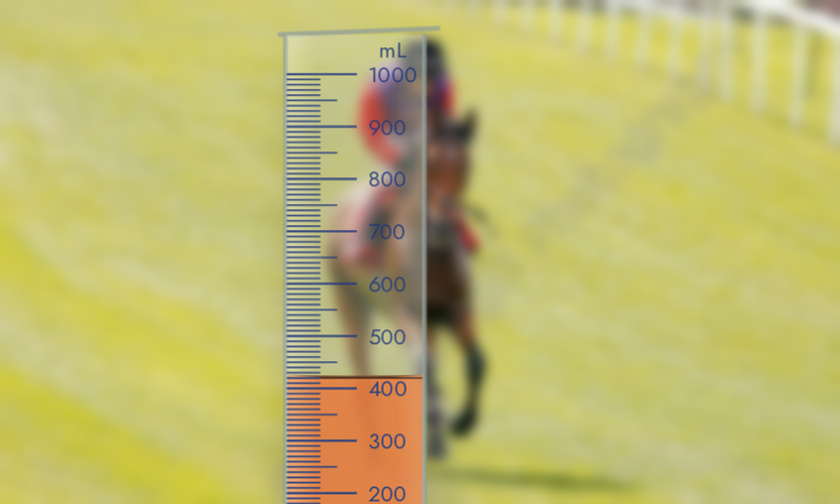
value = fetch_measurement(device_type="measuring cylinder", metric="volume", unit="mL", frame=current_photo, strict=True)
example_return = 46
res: 420
